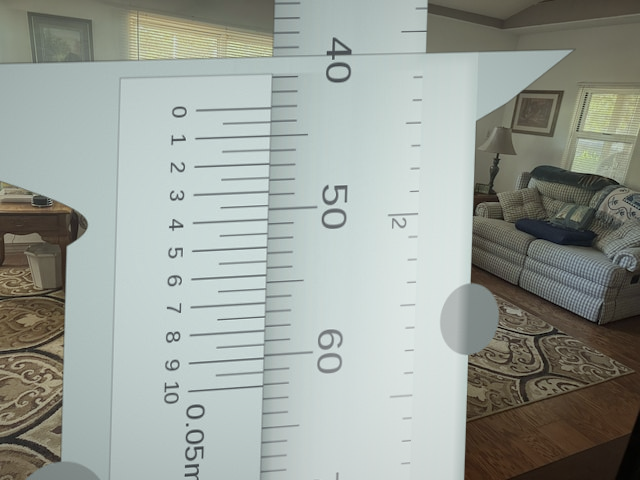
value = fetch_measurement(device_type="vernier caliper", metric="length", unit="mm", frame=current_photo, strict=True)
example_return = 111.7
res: 43.1
